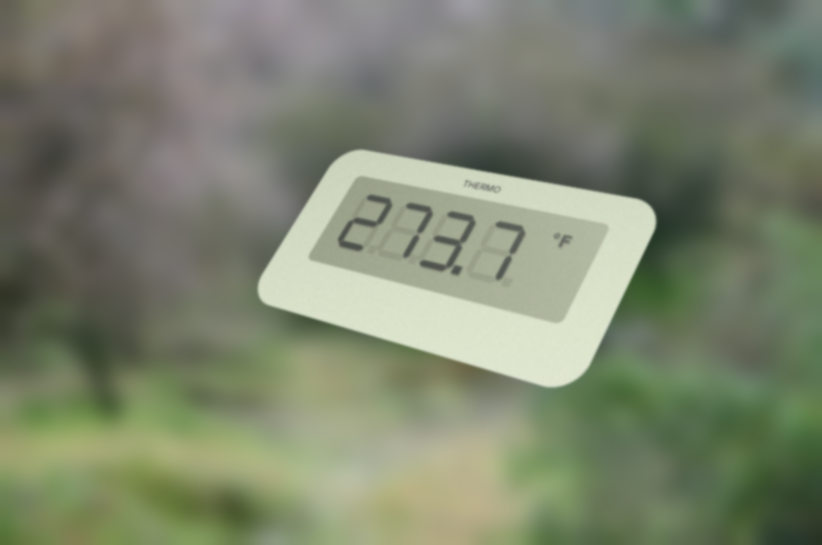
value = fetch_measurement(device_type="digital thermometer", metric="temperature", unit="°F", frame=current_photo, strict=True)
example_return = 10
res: 273.7
